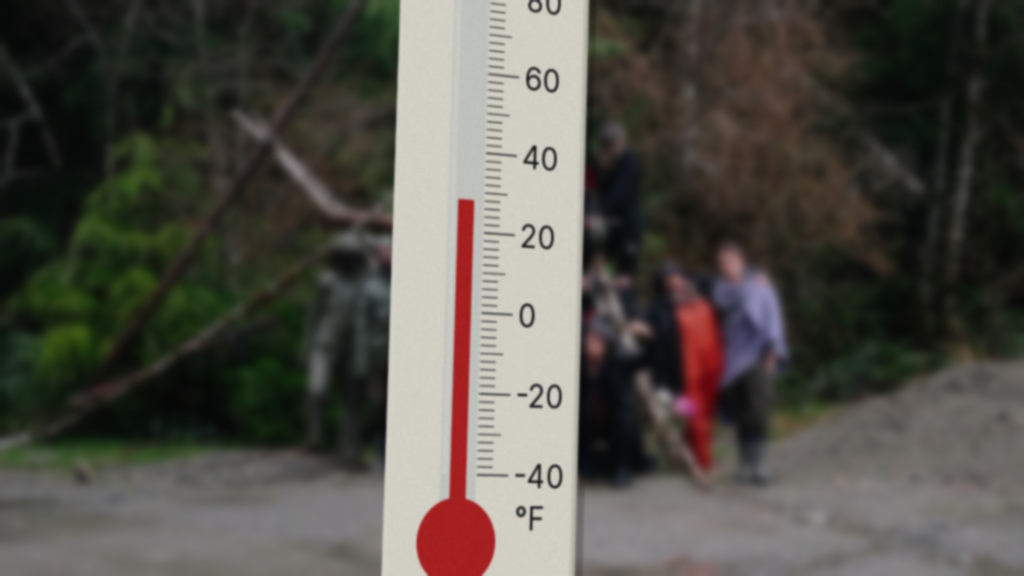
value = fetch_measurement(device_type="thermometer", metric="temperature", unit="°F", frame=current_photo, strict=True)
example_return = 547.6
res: 28
